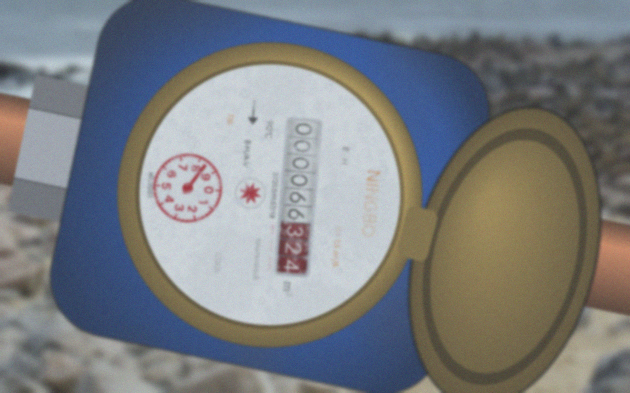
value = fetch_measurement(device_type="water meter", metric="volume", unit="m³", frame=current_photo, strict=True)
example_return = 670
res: 66.3248
